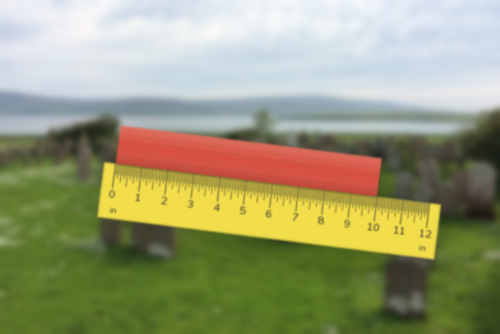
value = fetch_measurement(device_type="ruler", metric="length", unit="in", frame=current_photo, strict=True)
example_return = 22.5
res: 10
